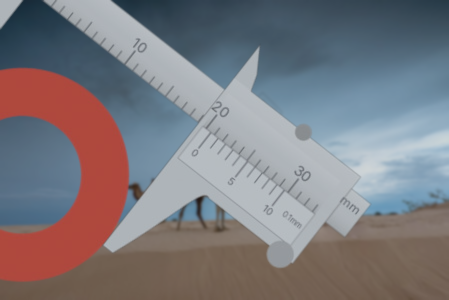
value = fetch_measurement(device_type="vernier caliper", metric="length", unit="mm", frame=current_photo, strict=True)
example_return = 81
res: 20.6
